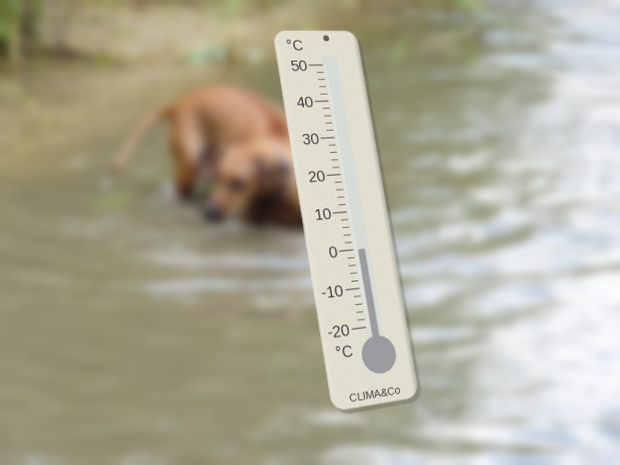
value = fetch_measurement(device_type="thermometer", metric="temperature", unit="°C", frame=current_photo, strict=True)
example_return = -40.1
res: 0
